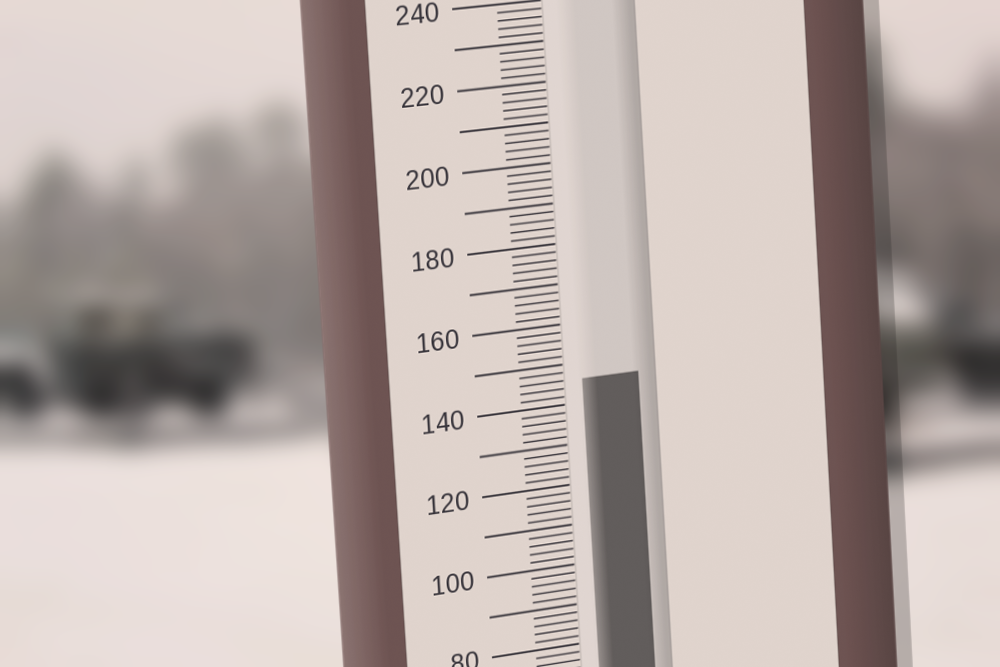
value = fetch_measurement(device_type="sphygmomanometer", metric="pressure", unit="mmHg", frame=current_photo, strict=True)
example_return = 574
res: 146
